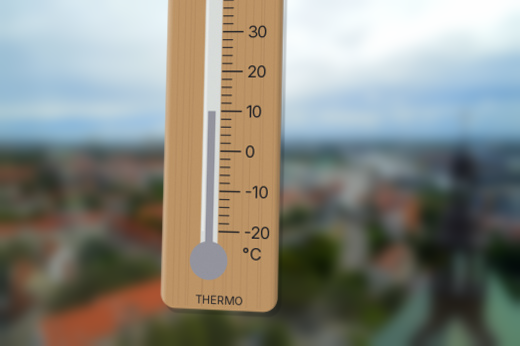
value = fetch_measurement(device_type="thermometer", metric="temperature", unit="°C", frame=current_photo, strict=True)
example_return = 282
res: 10
